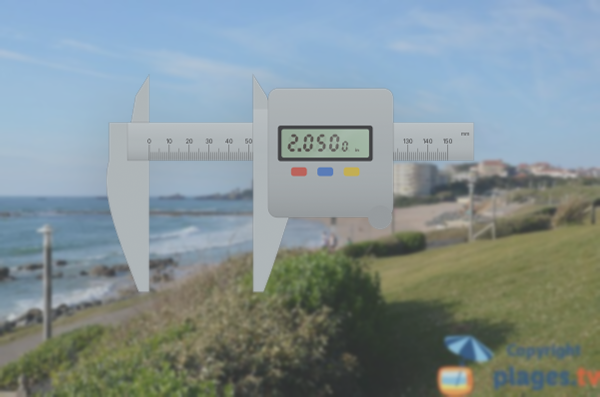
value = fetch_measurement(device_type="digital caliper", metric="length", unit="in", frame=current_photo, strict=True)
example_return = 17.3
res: 2.0500
